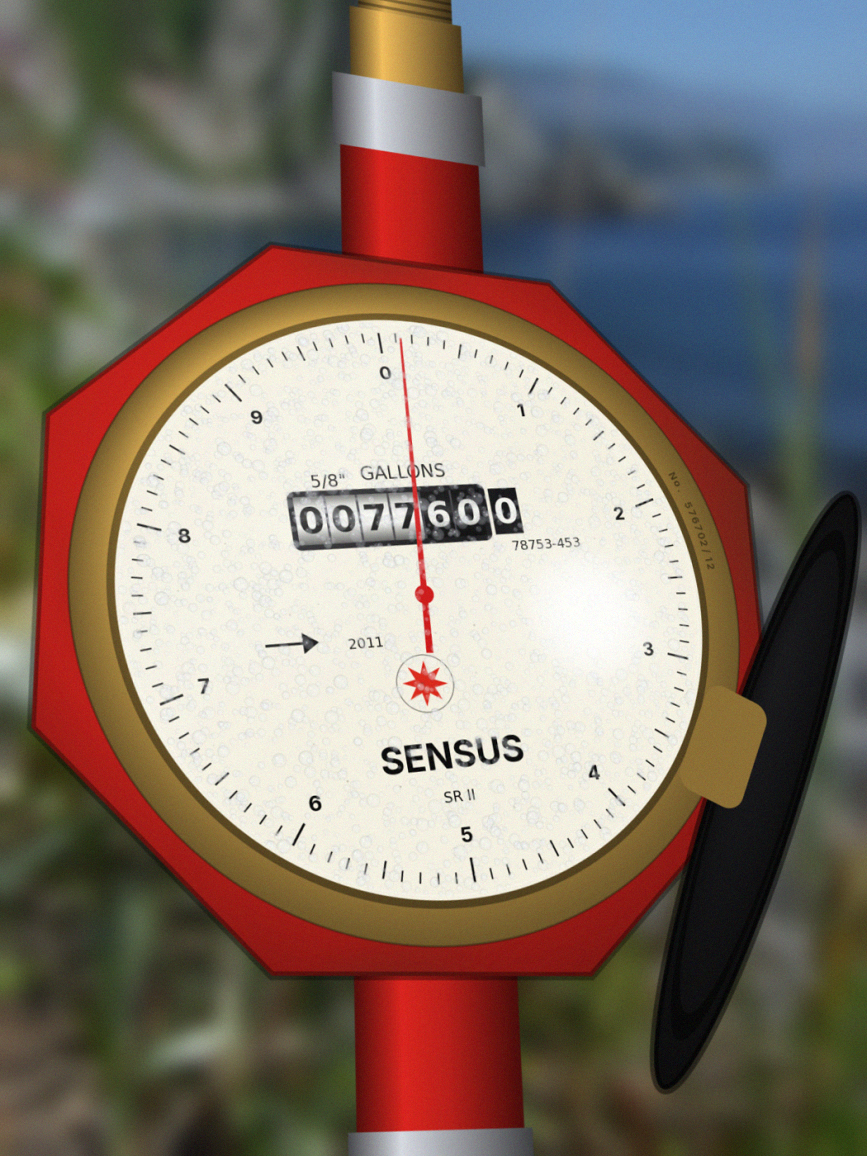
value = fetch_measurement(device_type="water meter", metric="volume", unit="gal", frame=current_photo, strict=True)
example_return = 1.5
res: 77600.1
